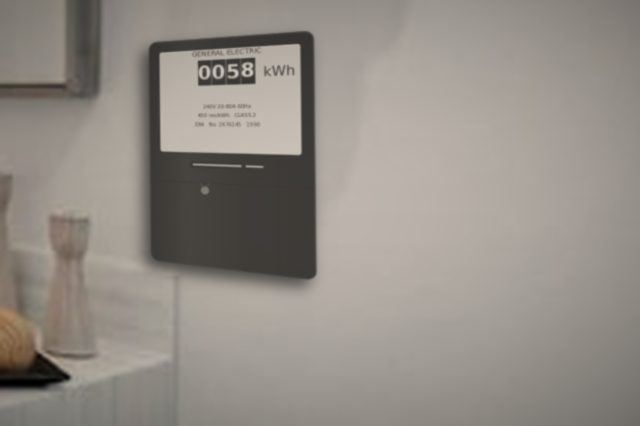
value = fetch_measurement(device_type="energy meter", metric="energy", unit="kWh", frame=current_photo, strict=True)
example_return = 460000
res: 58
